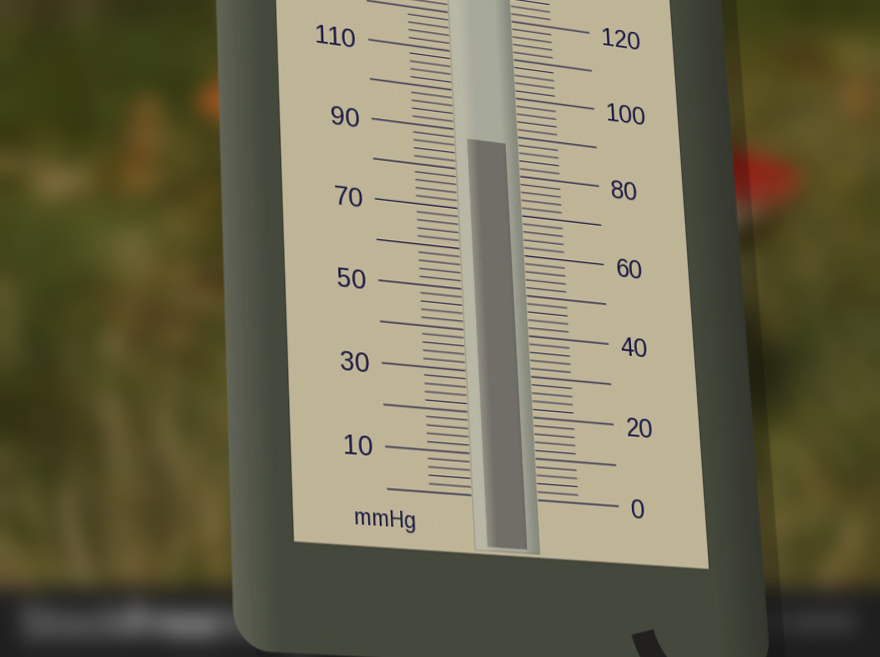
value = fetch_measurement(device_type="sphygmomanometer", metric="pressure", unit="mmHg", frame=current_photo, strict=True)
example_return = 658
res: 88
